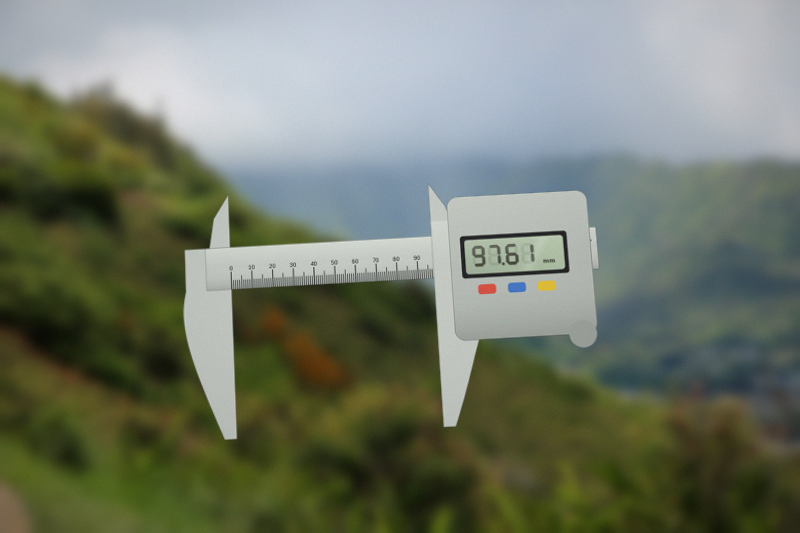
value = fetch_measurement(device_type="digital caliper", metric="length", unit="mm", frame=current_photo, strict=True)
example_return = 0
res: 97.61
